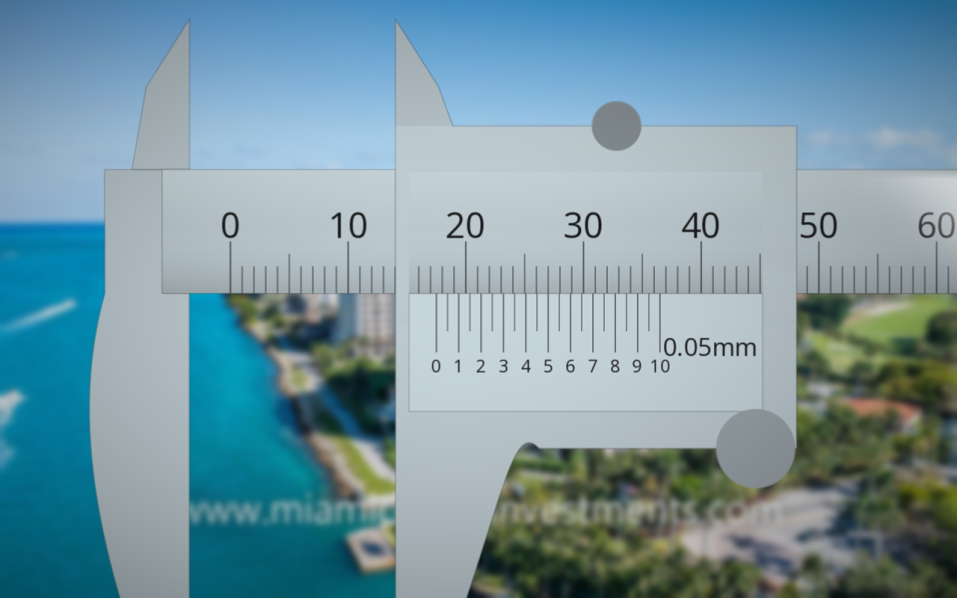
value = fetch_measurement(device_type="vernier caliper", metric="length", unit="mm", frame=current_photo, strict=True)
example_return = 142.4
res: 17.5
